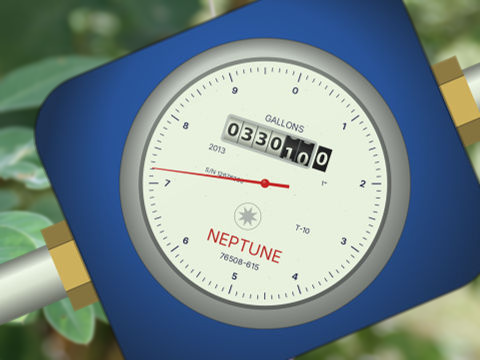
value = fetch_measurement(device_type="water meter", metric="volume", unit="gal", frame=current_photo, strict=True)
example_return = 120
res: 330097.2
